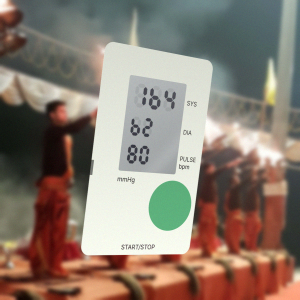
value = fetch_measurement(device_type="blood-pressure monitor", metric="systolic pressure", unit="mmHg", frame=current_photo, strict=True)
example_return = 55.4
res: 164
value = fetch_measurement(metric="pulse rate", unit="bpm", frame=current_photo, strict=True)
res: 80
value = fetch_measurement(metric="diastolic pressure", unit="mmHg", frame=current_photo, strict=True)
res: 62
